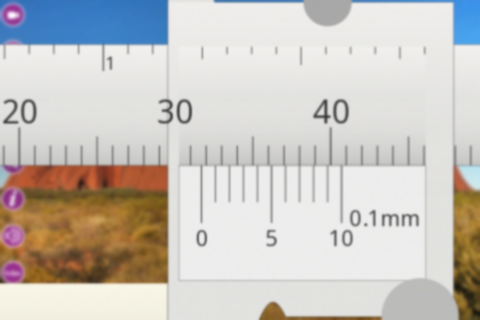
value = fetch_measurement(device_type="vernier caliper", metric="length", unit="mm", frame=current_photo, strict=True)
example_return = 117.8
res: 31.7
